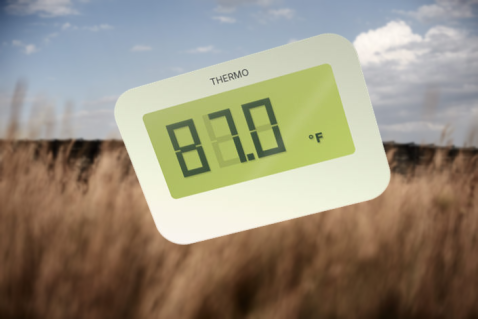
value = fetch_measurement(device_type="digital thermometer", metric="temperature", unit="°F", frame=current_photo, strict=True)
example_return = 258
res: 87.0
